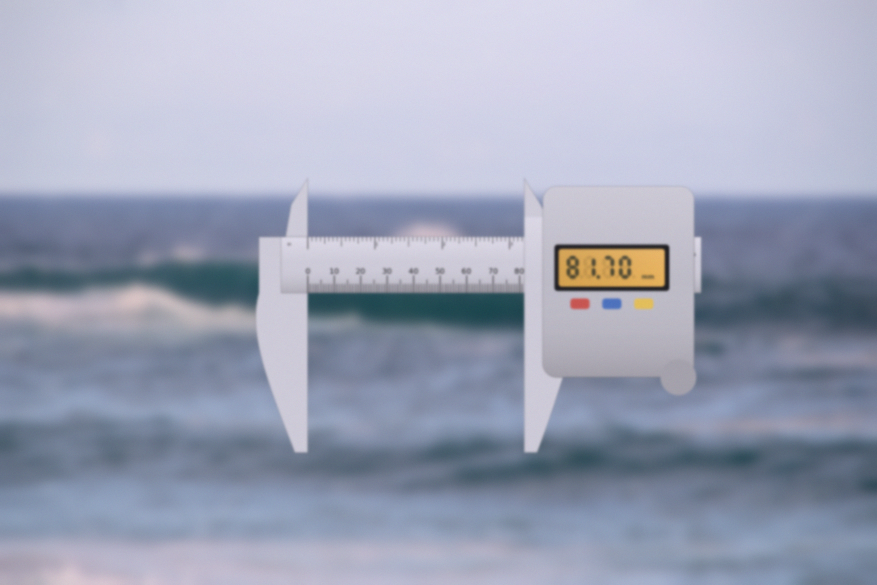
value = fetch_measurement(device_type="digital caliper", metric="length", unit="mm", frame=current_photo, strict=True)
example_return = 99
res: 81.70
